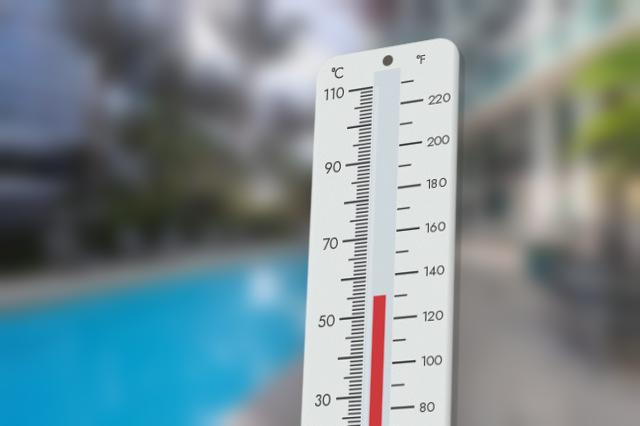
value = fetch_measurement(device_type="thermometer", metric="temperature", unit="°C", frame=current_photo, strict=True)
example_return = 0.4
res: 55
